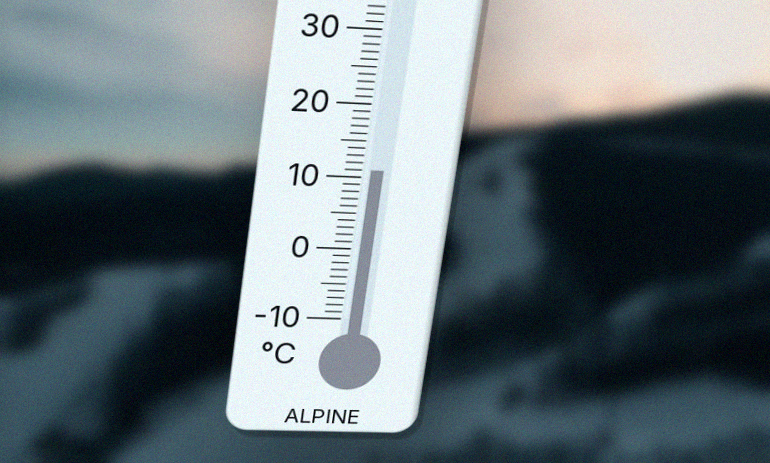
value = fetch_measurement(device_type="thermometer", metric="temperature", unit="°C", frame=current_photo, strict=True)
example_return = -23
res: 11
